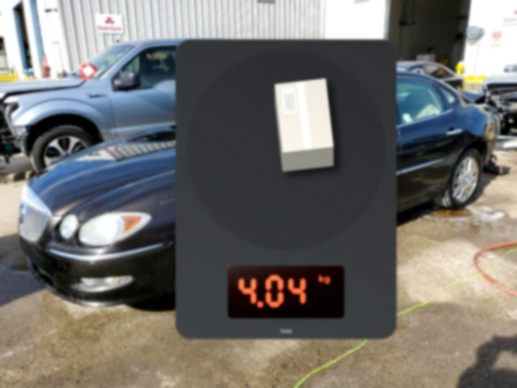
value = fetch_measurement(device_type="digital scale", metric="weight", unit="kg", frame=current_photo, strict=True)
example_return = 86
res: 4.04
